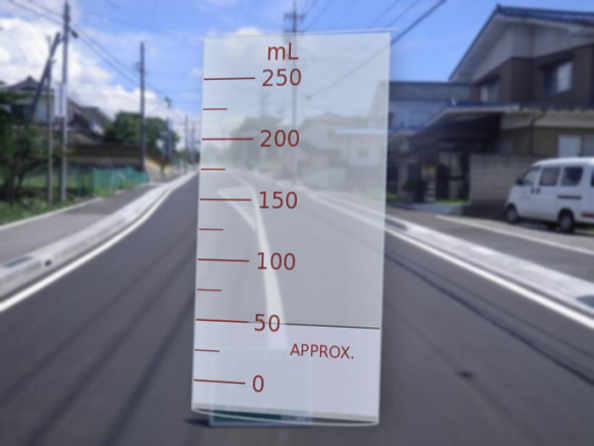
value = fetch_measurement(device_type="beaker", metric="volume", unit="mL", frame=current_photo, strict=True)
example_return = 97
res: 50
